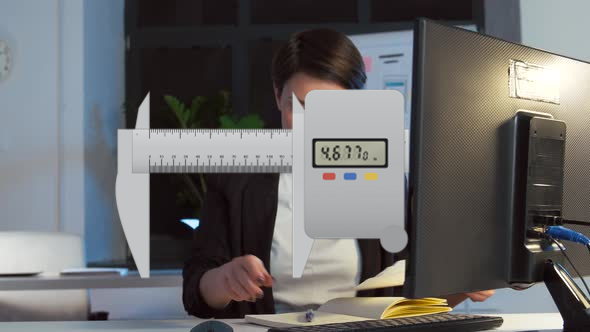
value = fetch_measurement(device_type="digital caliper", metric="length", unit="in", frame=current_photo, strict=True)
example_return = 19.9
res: 4.6770
